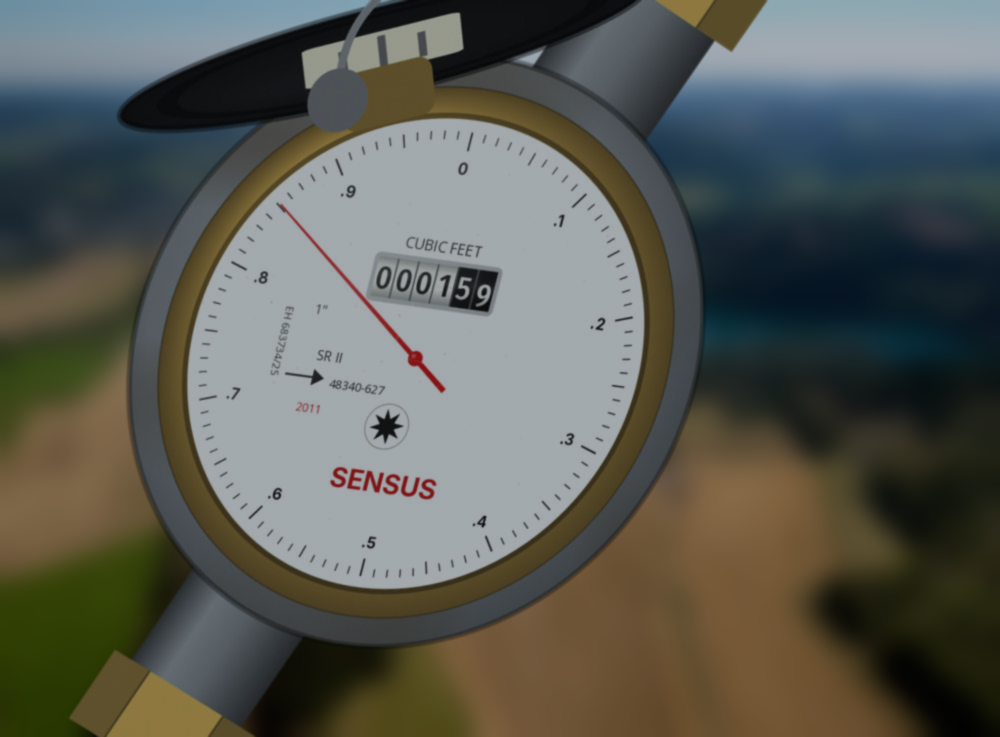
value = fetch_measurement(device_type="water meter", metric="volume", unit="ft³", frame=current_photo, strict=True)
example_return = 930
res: 158.85
